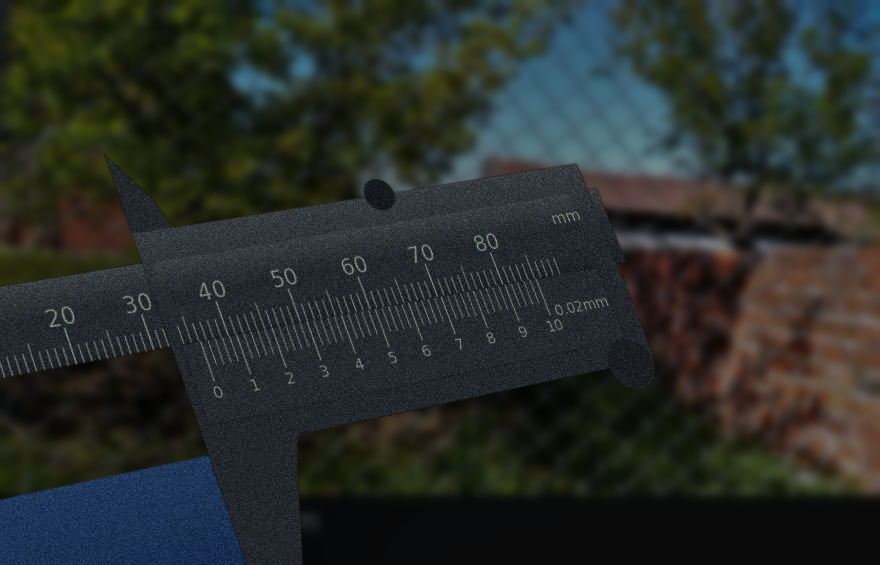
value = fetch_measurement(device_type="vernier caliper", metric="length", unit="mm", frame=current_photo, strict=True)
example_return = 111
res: 36.2
